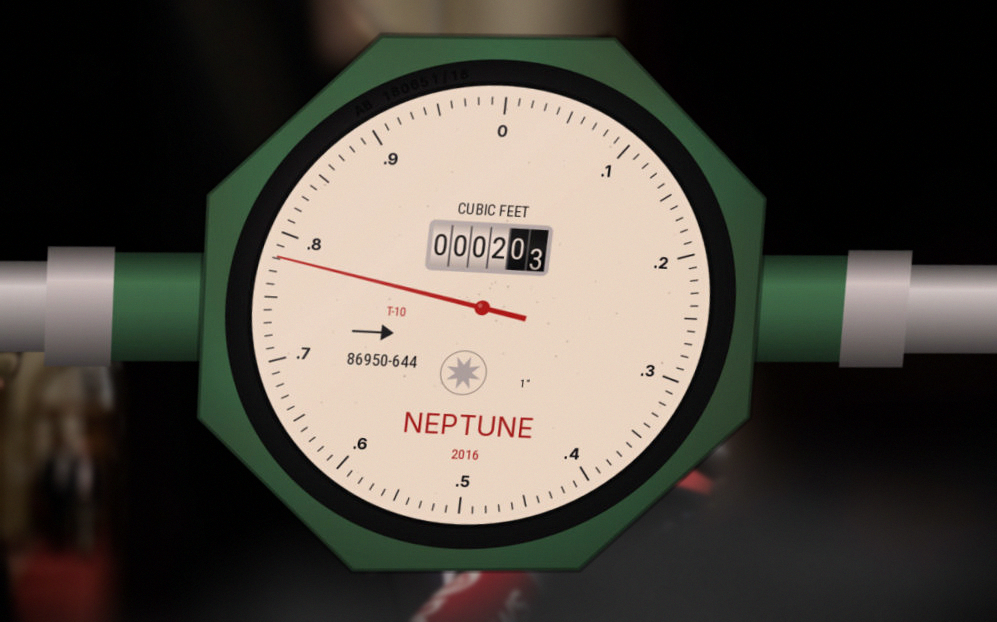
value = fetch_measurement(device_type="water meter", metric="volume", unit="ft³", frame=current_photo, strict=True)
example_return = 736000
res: 202.78
